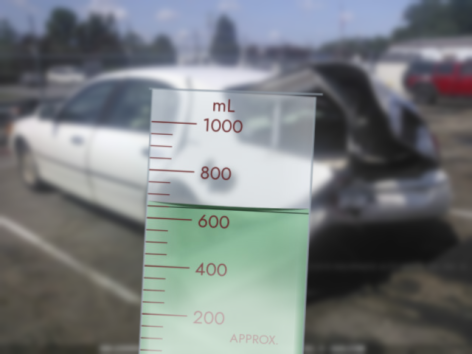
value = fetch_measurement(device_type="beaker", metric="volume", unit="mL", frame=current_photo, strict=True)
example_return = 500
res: 650
